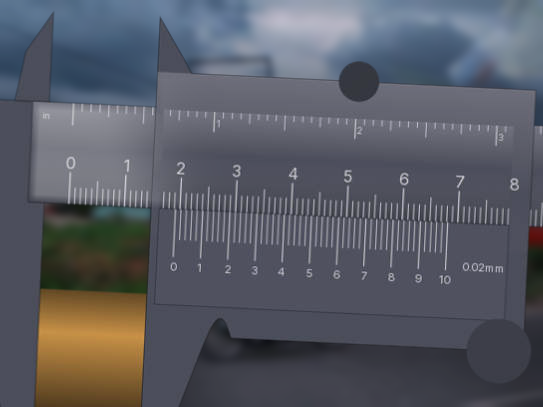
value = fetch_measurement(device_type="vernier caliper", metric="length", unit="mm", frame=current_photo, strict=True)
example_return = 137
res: 19.2
